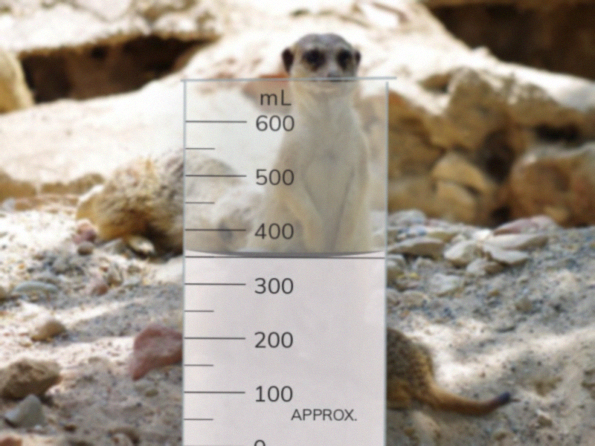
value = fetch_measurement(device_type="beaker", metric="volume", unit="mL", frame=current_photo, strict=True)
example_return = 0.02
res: 350
